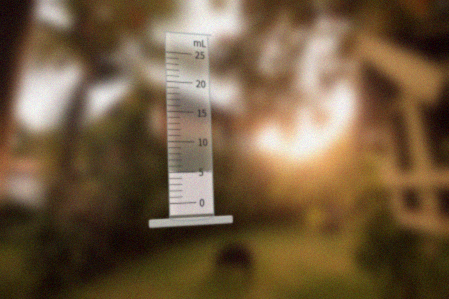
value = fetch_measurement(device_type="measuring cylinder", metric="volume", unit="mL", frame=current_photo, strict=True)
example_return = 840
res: 5
